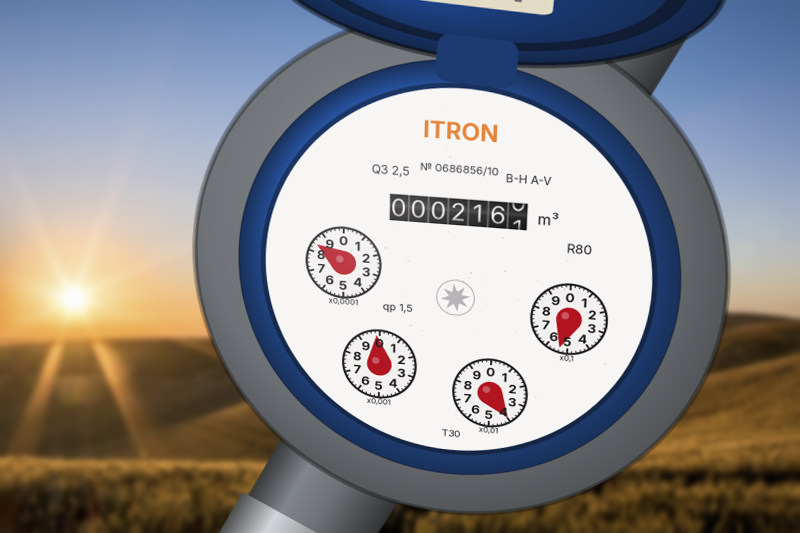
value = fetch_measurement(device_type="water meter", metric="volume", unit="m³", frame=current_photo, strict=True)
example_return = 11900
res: 2160.5398
